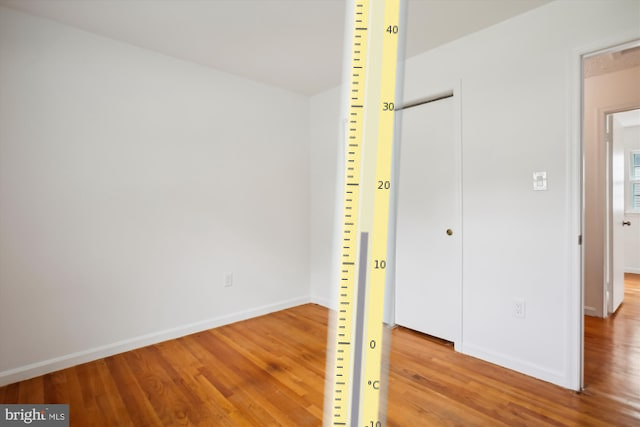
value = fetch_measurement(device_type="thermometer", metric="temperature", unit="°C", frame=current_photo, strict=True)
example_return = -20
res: 14
